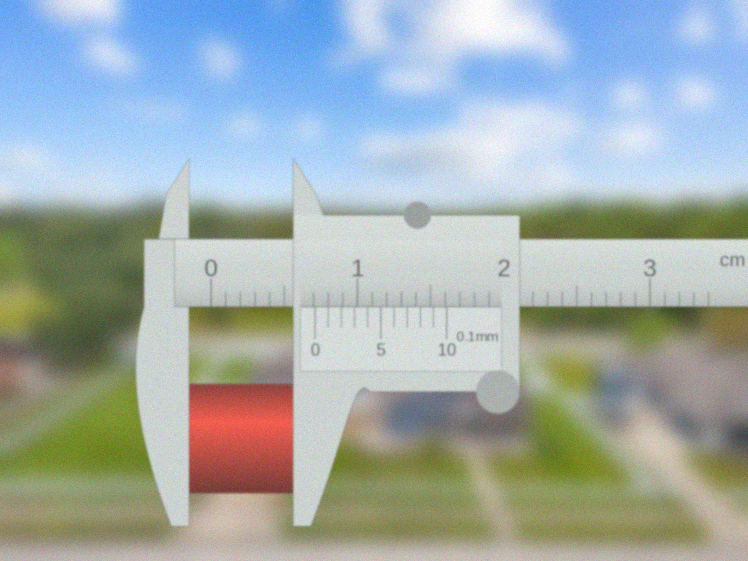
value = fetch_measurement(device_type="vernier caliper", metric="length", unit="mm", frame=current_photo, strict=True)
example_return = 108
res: 7.1
